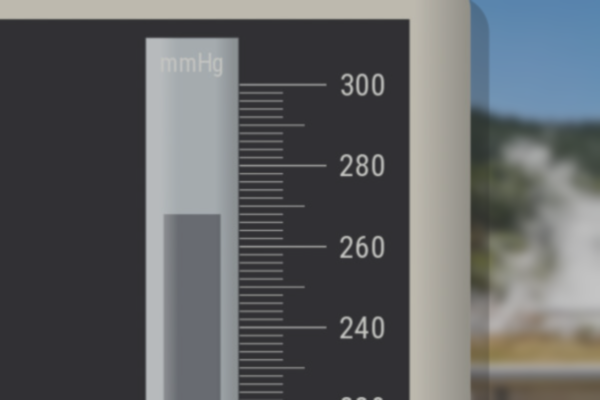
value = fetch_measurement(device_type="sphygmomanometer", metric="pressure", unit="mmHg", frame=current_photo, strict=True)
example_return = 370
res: 268
